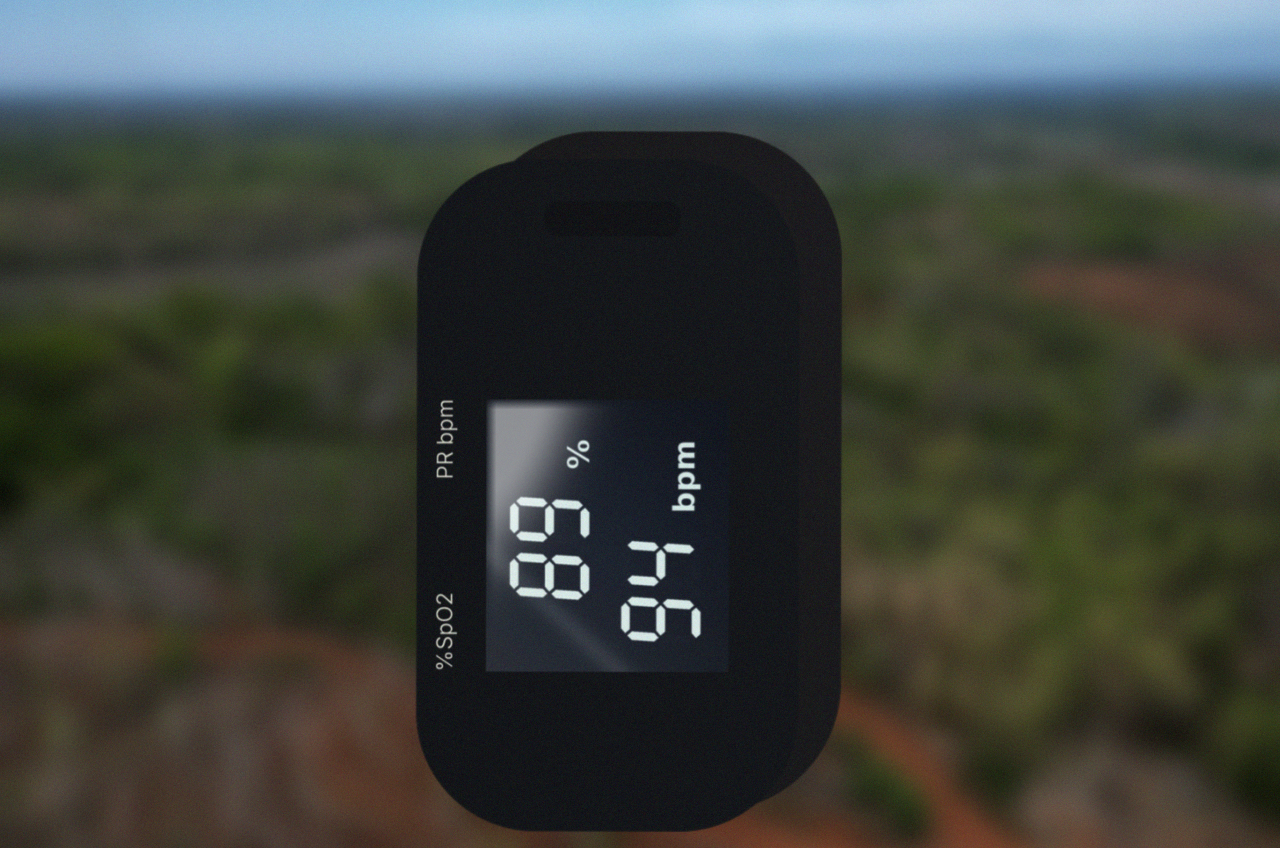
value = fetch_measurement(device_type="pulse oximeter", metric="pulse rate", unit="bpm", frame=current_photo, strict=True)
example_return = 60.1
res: 94
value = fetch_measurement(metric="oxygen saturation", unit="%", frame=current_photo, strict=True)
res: 89
